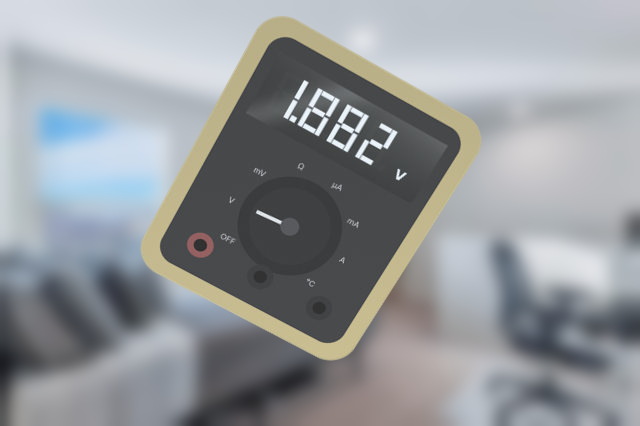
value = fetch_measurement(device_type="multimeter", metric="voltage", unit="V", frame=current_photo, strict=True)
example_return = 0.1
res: 1.882
